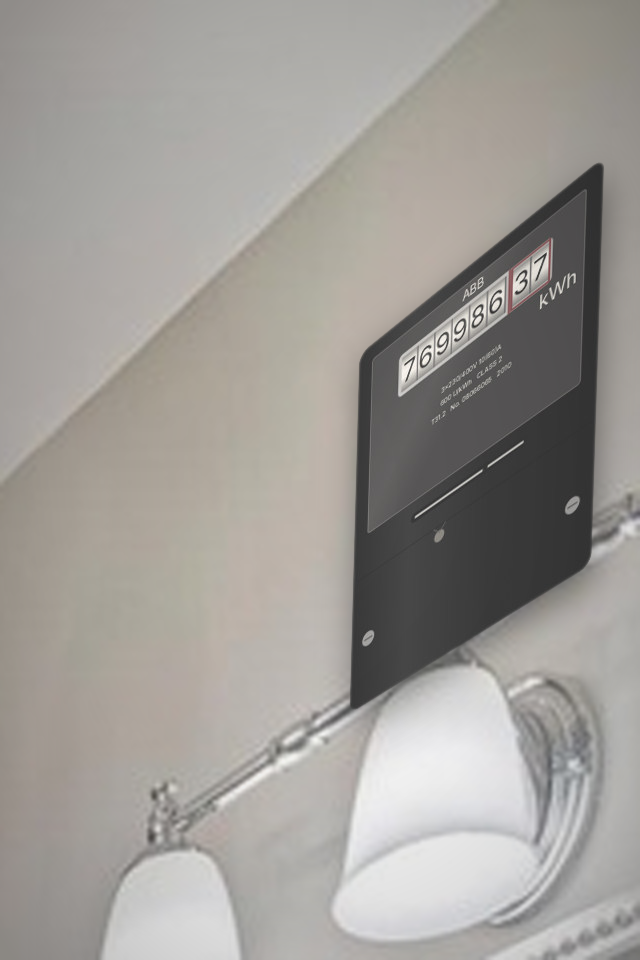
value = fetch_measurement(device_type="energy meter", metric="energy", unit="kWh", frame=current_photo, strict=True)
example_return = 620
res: 769986.37
